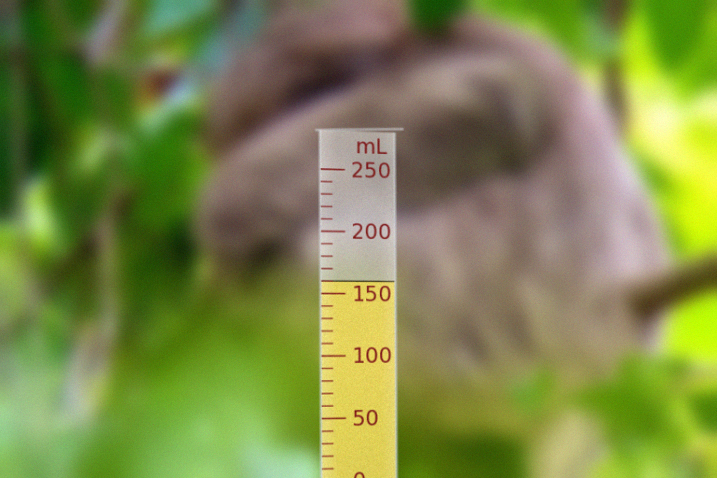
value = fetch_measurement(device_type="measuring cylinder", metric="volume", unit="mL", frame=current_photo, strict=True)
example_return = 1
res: 160
